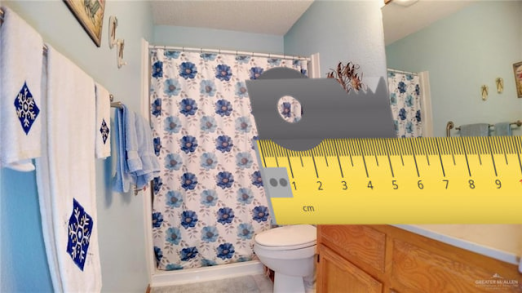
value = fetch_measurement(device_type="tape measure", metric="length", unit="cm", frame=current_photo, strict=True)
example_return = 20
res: 5.5
